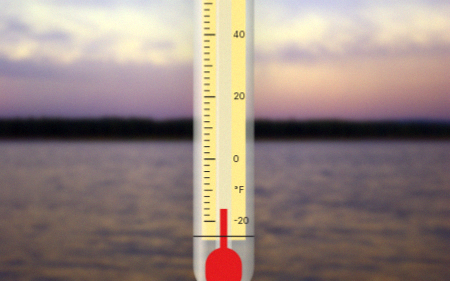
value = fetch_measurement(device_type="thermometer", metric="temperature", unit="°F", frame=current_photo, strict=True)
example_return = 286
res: -16
